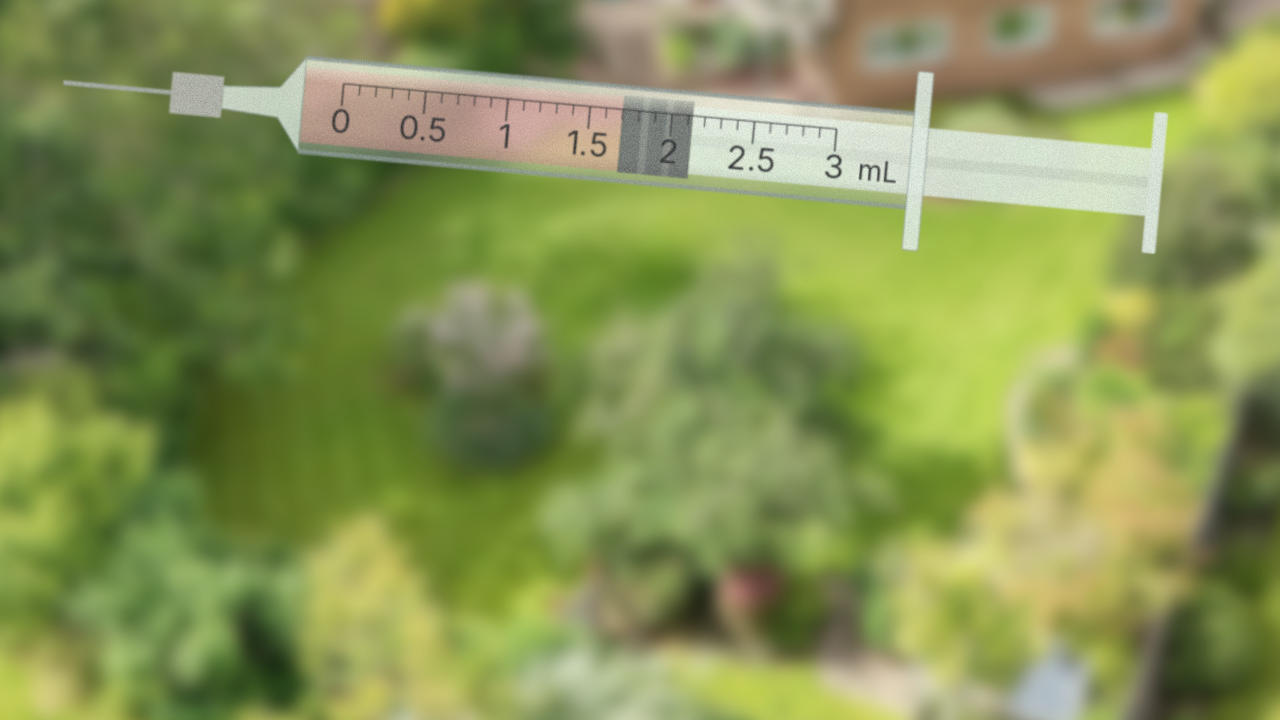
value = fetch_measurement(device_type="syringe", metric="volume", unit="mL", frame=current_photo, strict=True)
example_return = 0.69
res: 1.7
